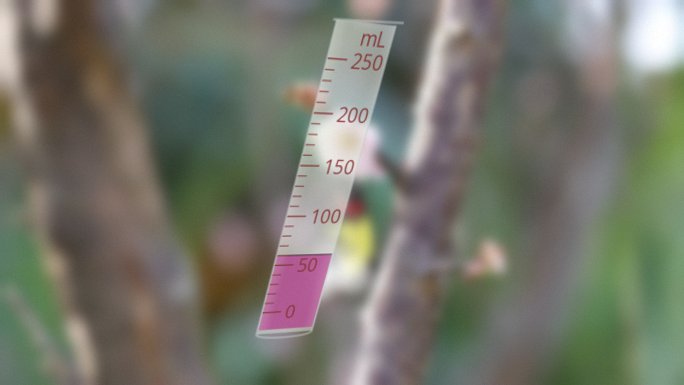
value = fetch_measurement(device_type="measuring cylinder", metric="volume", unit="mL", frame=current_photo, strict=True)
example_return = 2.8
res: 60
